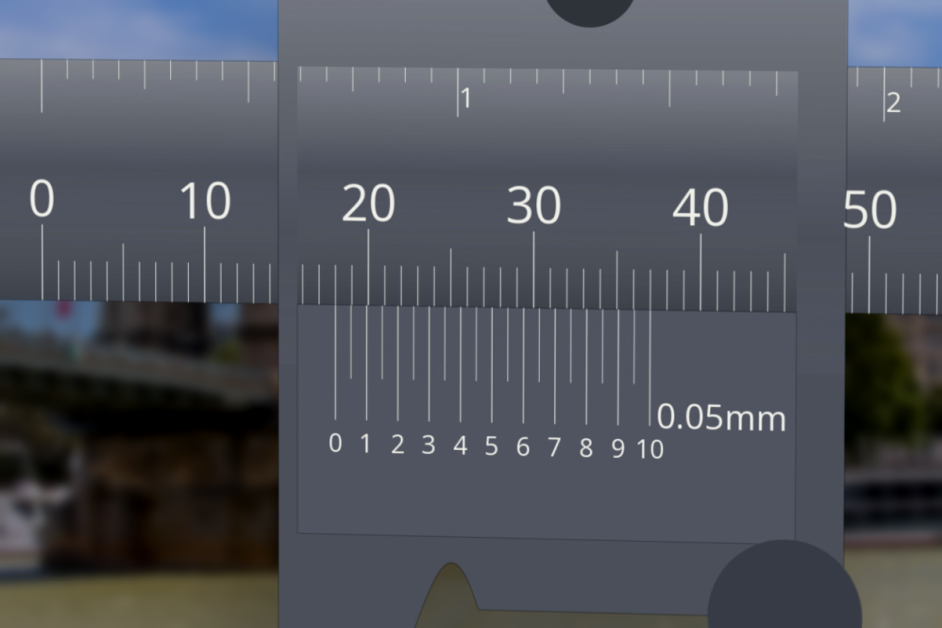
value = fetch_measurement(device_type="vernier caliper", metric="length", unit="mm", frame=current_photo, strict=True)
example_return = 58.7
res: 18.0
